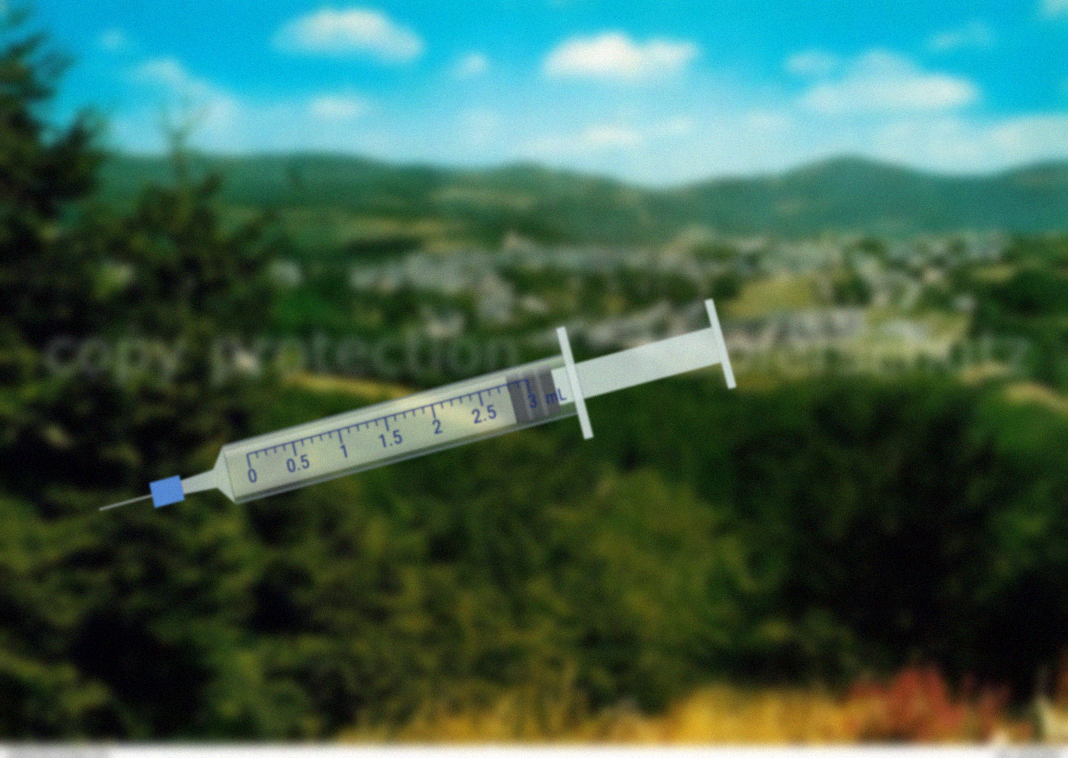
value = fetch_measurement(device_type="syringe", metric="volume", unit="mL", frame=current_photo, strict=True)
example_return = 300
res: 2.8
